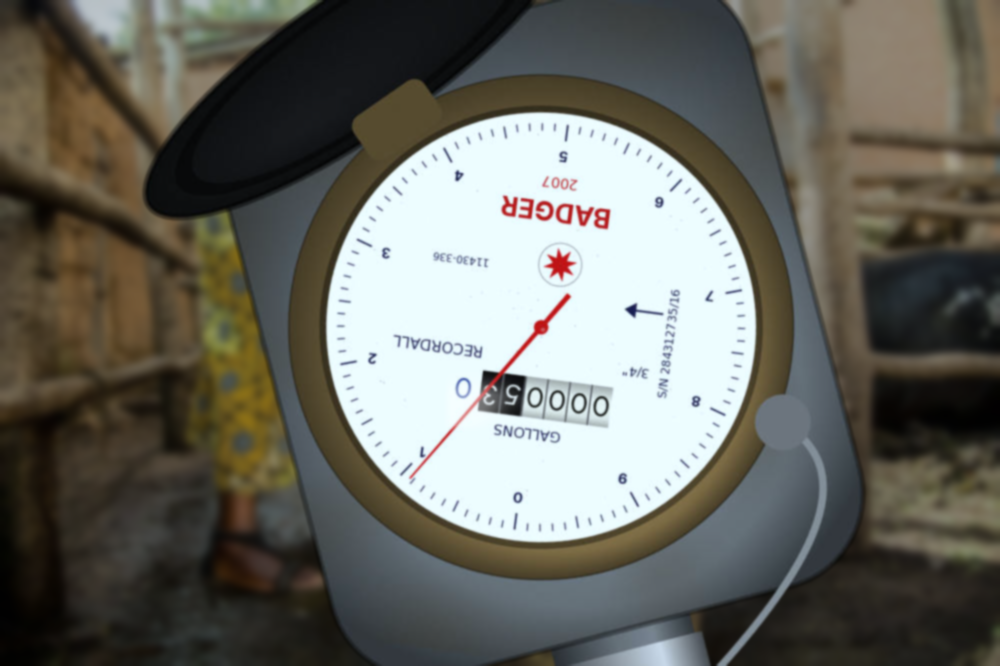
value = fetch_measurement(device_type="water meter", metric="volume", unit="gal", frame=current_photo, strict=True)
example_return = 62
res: 530.9
